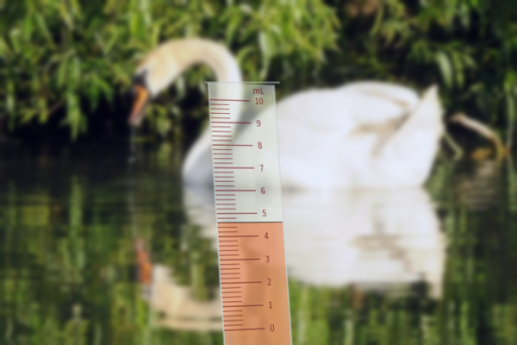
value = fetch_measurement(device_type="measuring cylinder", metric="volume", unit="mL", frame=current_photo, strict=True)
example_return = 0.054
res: 4.6
